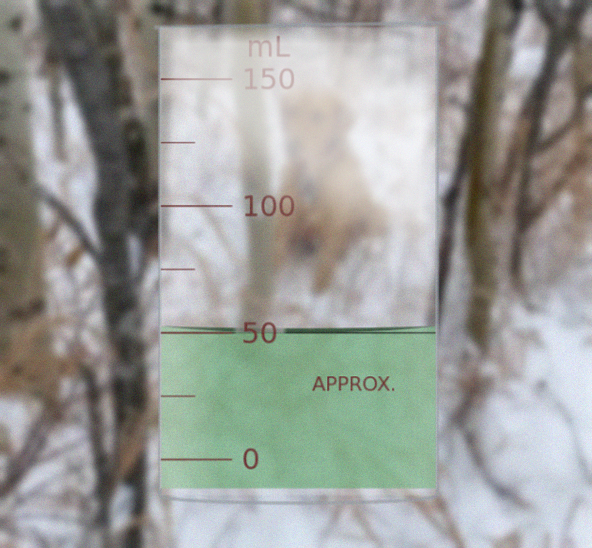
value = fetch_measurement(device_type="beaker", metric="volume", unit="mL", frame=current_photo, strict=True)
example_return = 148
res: 50
